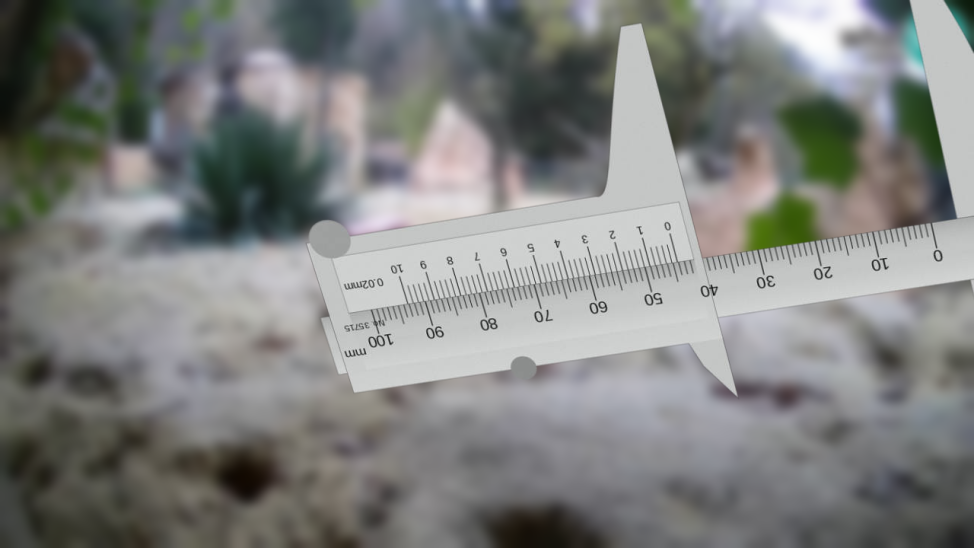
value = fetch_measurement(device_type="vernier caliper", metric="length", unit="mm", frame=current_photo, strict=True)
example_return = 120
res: 44.2
